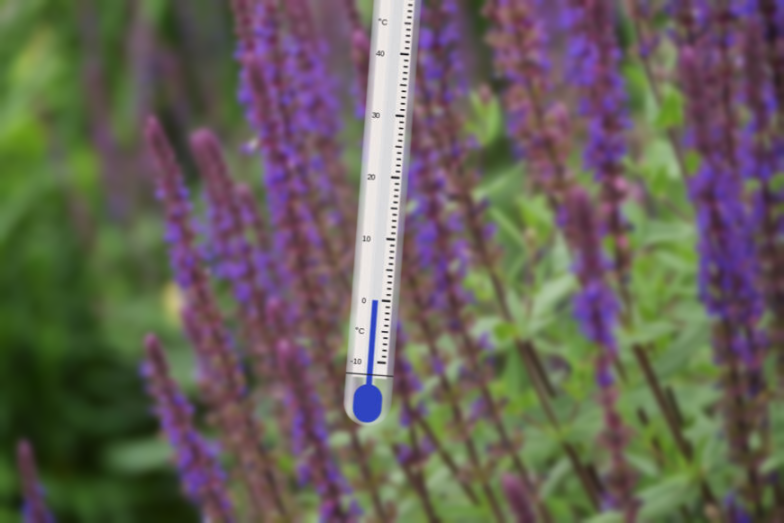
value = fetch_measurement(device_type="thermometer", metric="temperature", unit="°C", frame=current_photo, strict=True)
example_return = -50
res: 0
